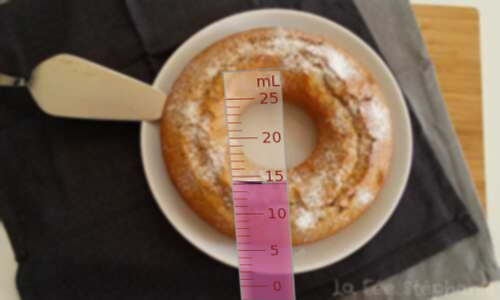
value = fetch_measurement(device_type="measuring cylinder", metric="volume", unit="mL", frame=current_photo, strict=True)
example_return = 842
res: 14
